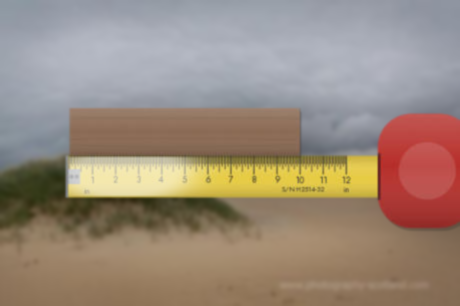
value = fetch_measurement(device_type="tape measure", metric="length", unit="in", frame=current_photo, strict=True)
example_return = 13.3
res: 10
